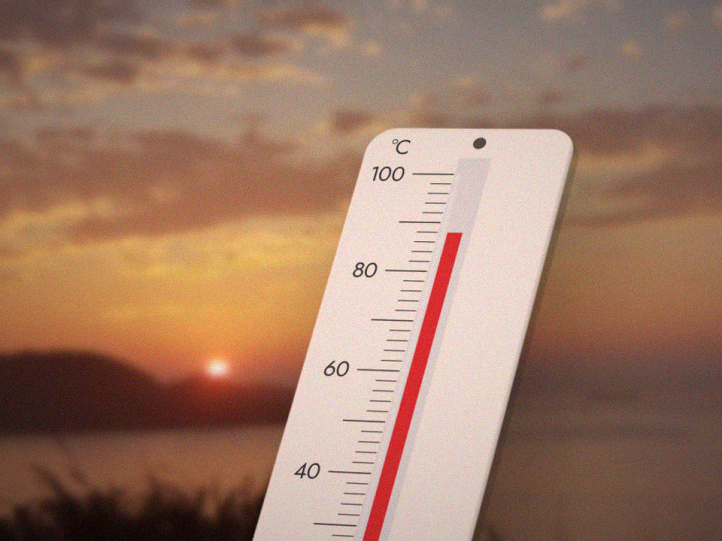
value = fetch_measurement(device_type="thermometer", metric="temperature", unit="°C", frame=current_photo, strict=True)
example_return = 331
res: 88
